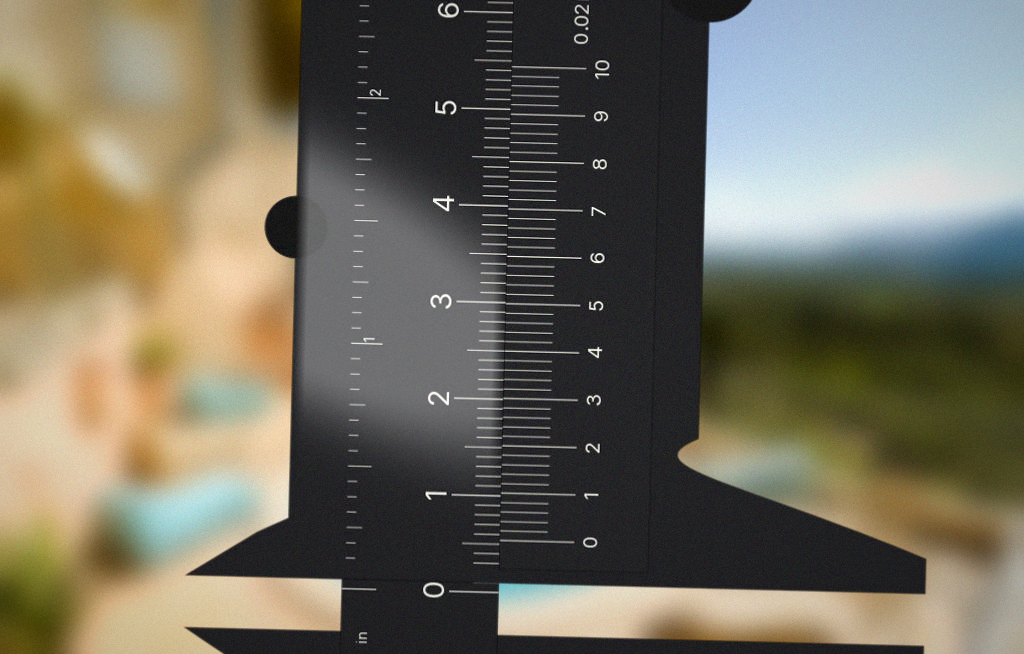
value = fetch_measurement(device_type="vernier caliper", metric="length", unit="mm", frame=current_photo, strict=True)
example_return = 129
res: 5.4
